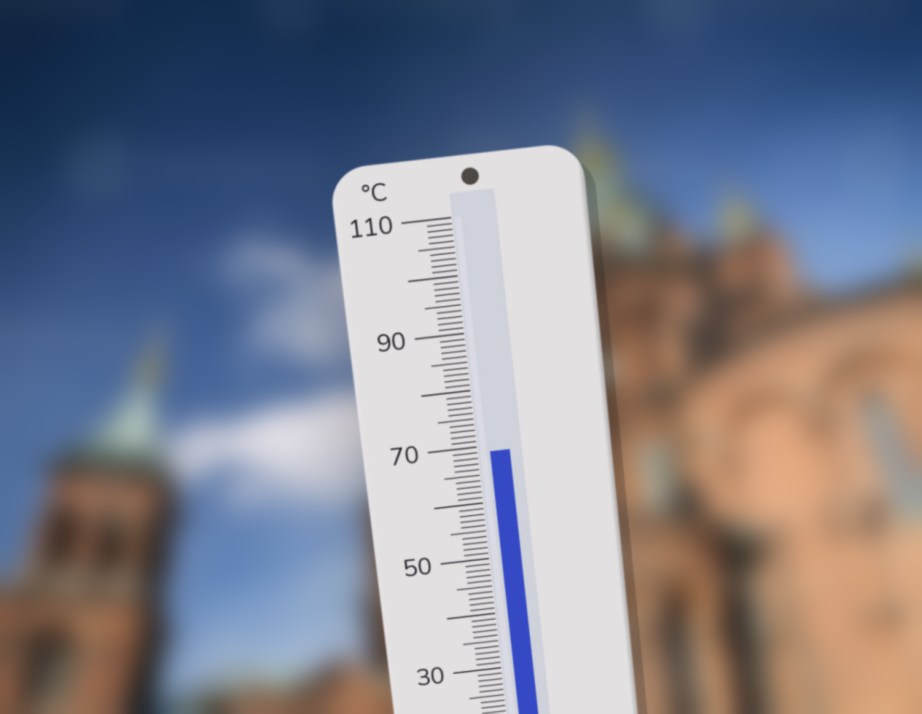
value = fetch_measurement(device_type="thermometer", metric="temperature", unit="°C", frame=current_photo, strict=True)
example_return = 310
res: 69
